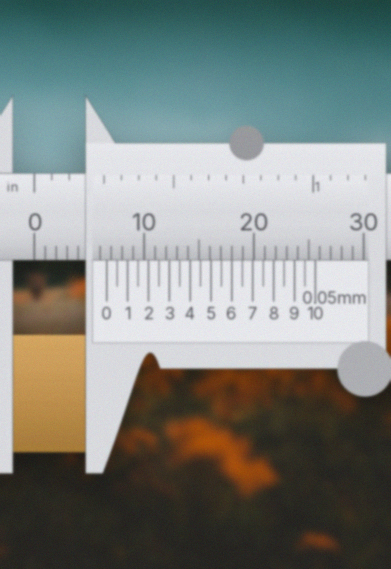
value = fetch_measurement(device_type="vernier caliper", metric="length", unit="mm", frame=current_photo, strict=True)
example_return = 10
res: 6.6
